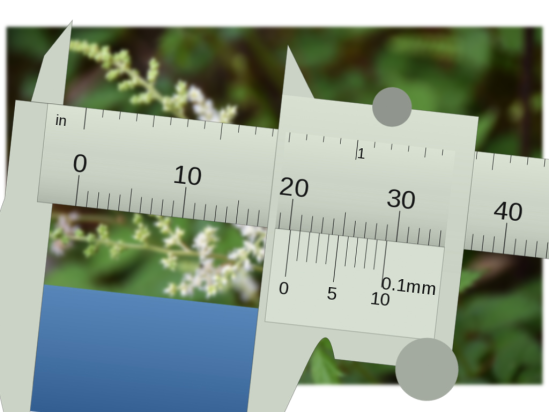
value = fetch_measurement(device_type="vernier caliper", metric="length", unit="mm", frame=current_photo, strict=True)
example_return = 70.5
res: 20.1
